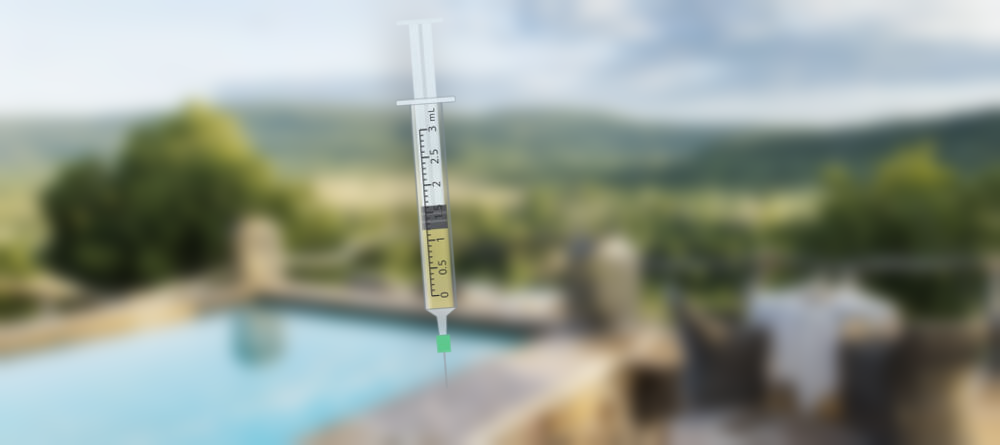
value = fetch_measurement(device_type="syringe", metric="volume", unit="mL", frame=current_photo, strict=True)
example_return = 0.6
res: 1.2
